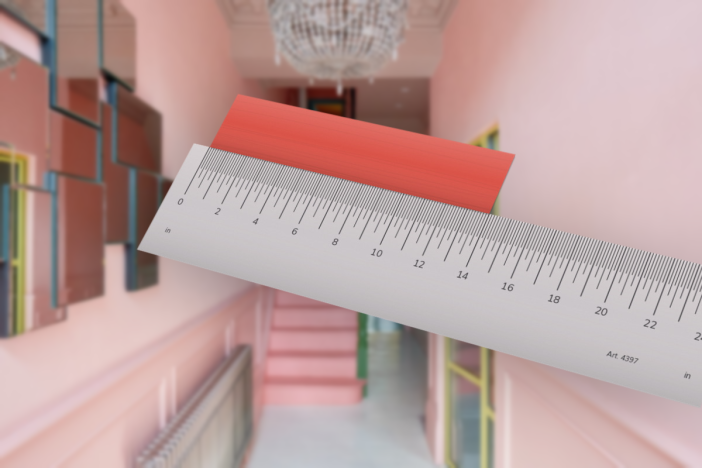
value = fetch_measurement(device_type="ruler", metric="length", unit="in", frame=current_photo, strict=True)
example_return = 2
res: 14
